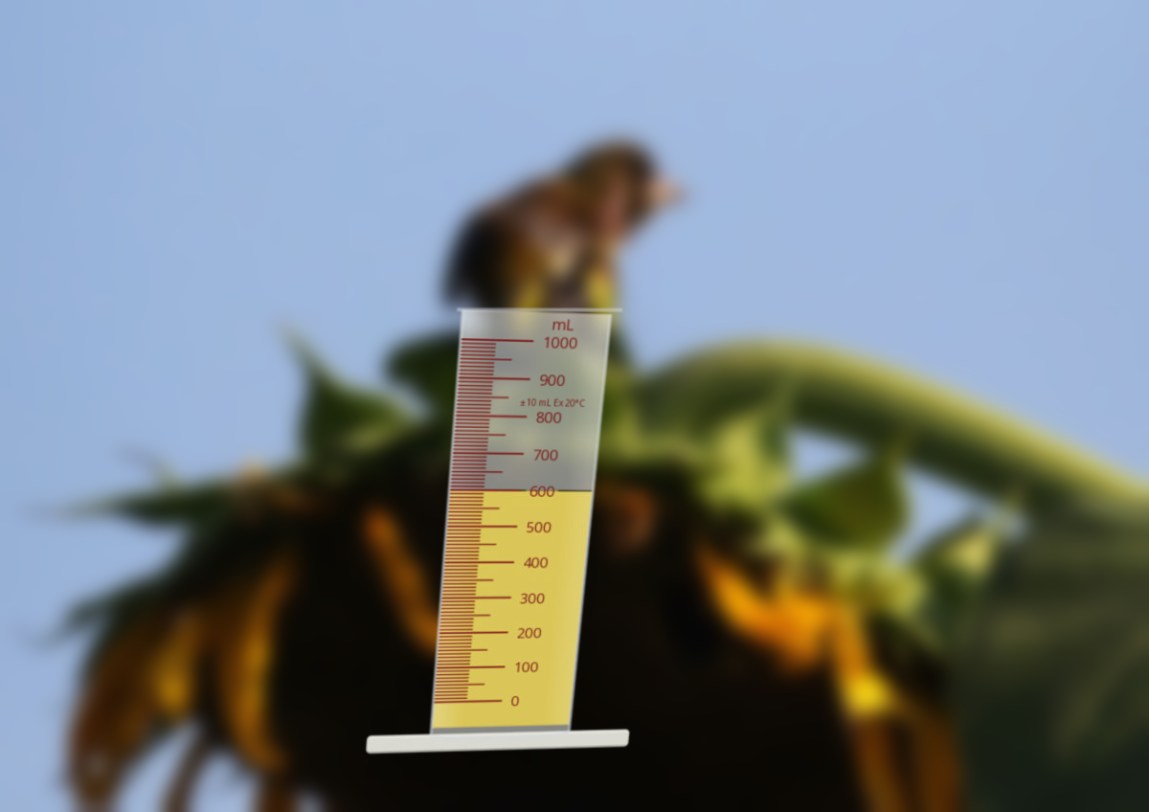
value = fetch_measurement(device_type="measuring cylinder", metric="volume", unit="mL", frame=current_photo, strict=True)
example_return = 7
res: 600
